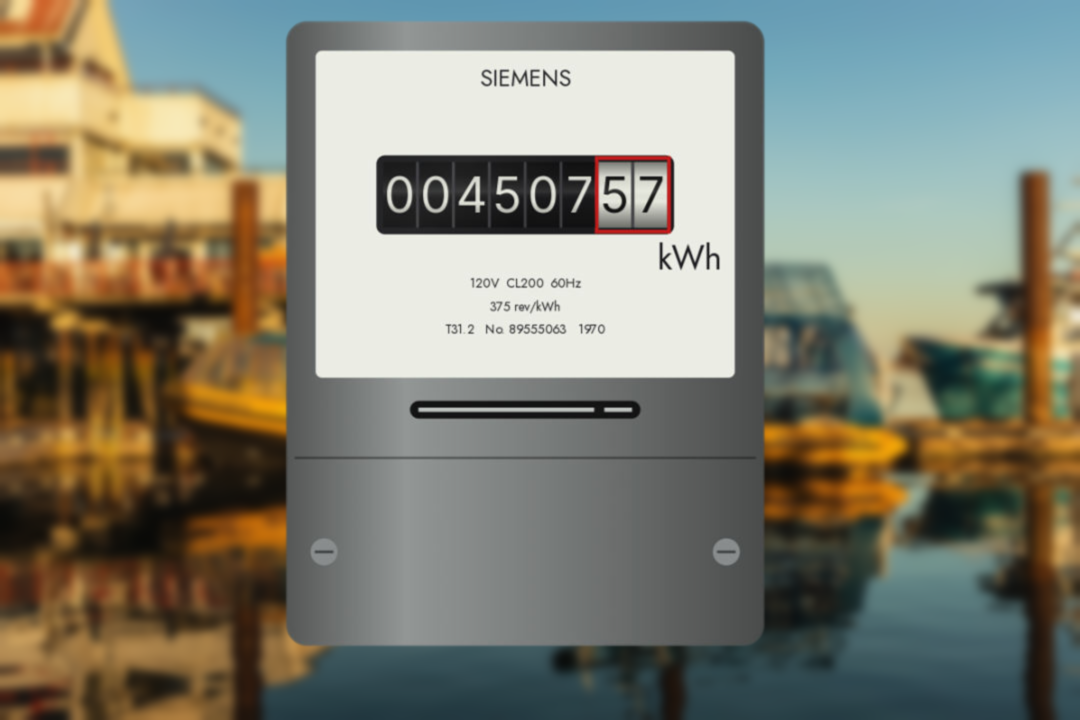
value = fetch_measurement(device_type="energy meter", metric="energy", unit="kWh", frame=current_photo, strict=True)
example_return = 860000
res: 4507.57
